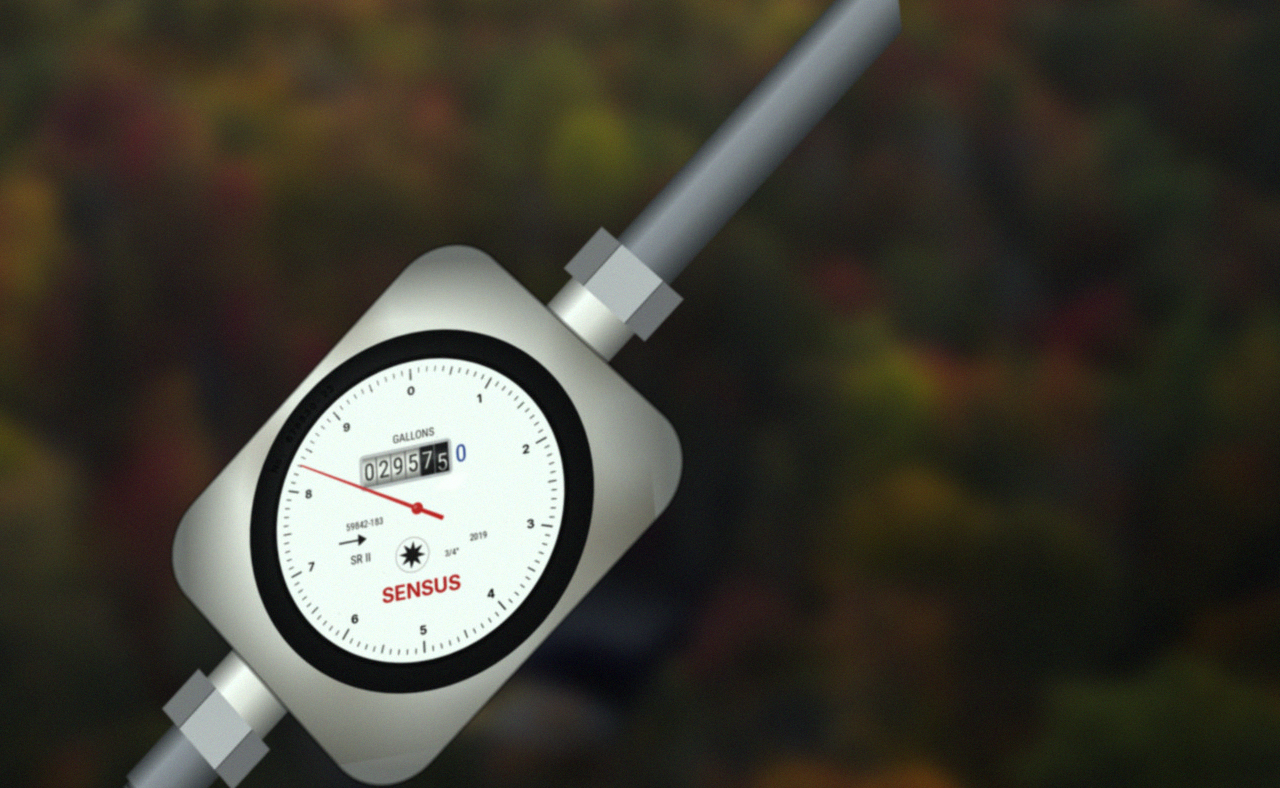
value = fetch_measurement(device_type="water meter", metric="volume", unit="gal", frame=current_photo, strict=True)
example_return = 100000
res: 295748.3
